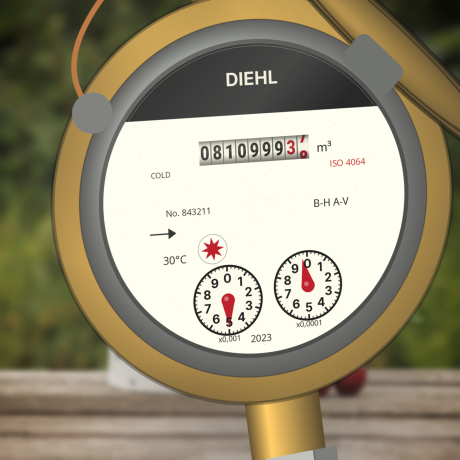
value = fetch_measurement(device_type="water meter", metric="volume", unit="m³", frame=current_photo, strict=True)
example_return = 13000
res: 810999.3749
